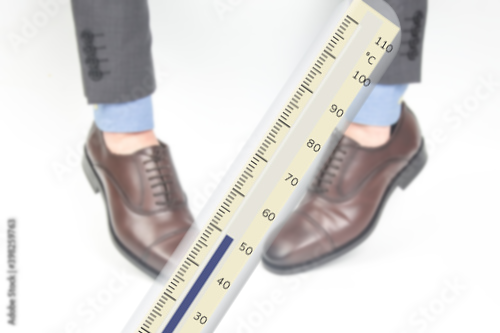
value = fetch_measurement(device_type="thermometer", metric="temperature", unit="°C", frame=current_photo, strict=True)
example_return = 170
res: 50
